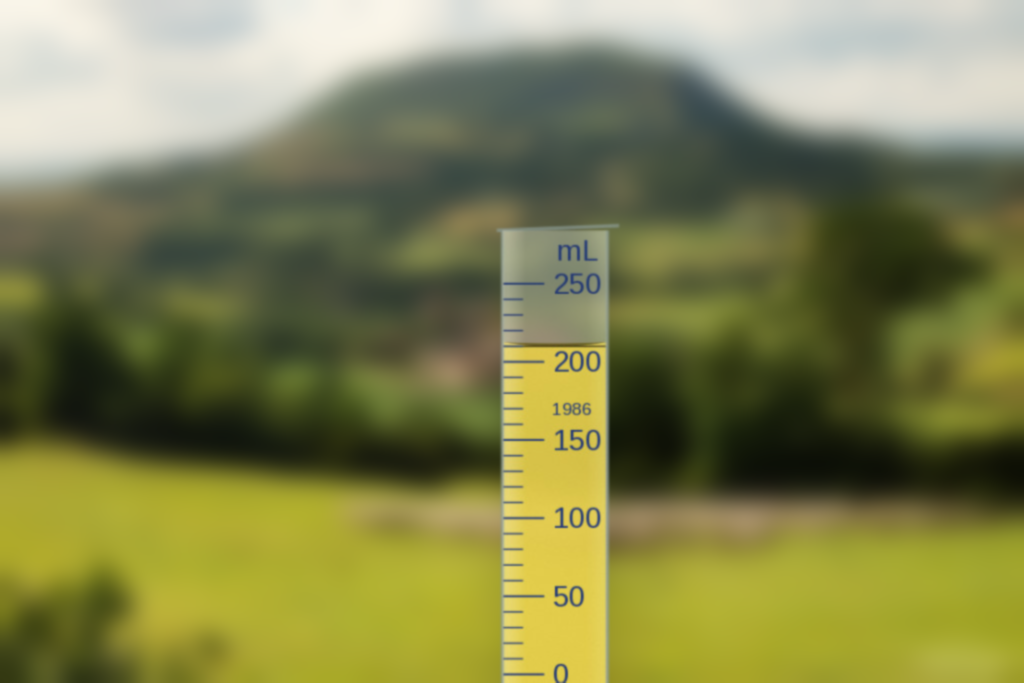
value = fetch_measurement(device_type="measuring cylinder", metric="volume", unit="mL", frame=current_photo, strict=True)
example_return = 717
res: 210
